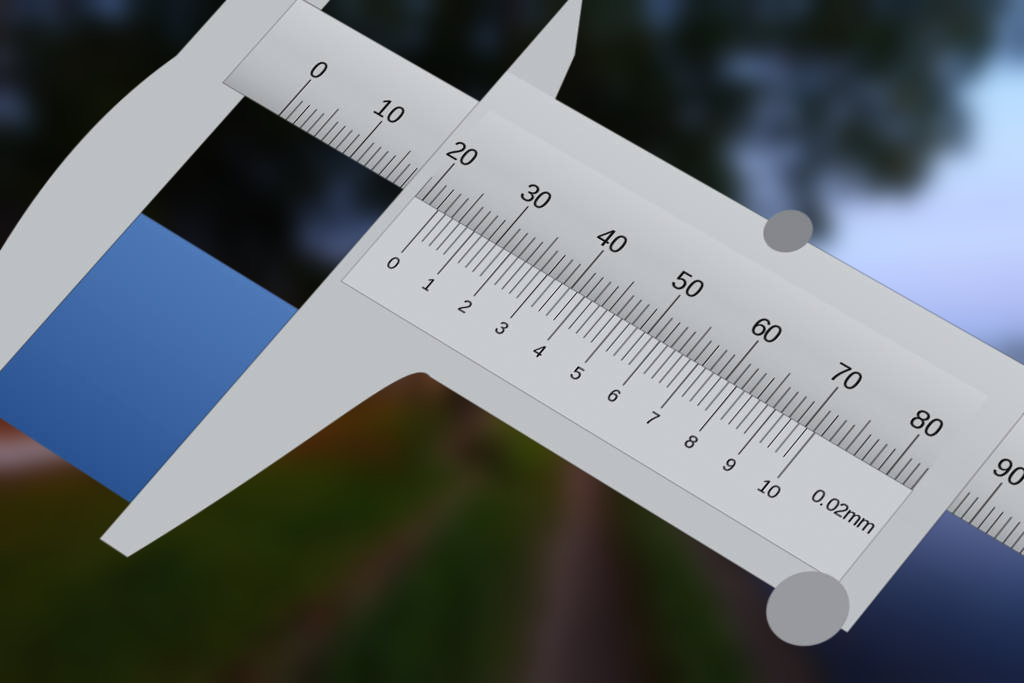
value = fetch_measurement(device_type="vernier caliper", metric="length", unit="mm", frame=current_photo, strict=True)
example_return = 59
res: 22.2
